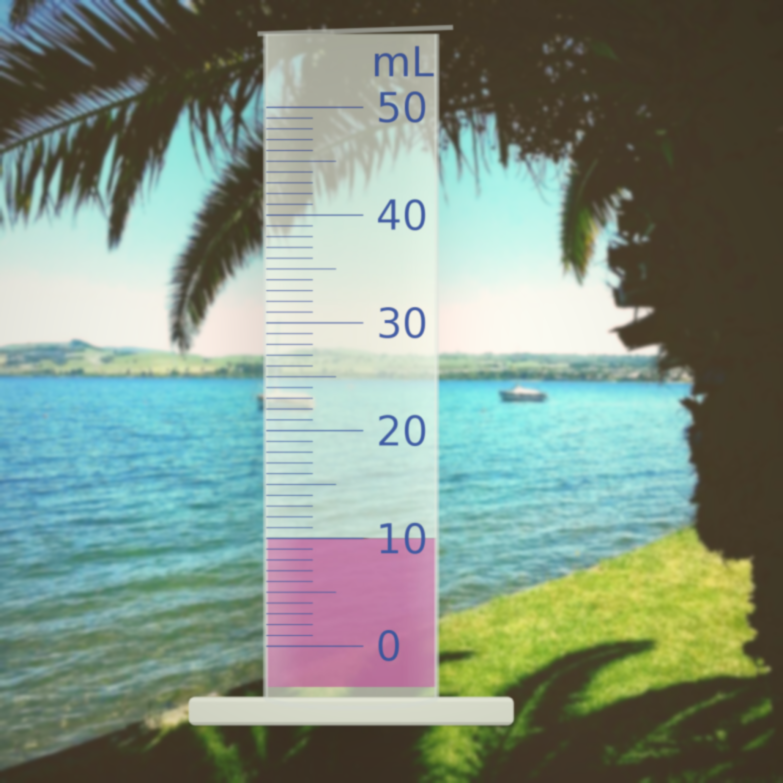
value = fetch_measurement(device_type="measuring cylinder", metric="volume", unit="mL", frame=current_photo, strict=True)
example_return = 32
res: 10
